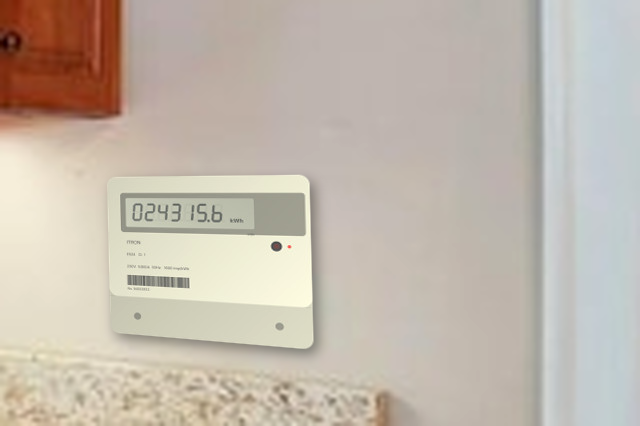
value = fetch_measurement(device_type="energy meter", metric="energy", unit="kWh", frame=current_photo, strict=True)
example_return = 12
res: 24315.6
